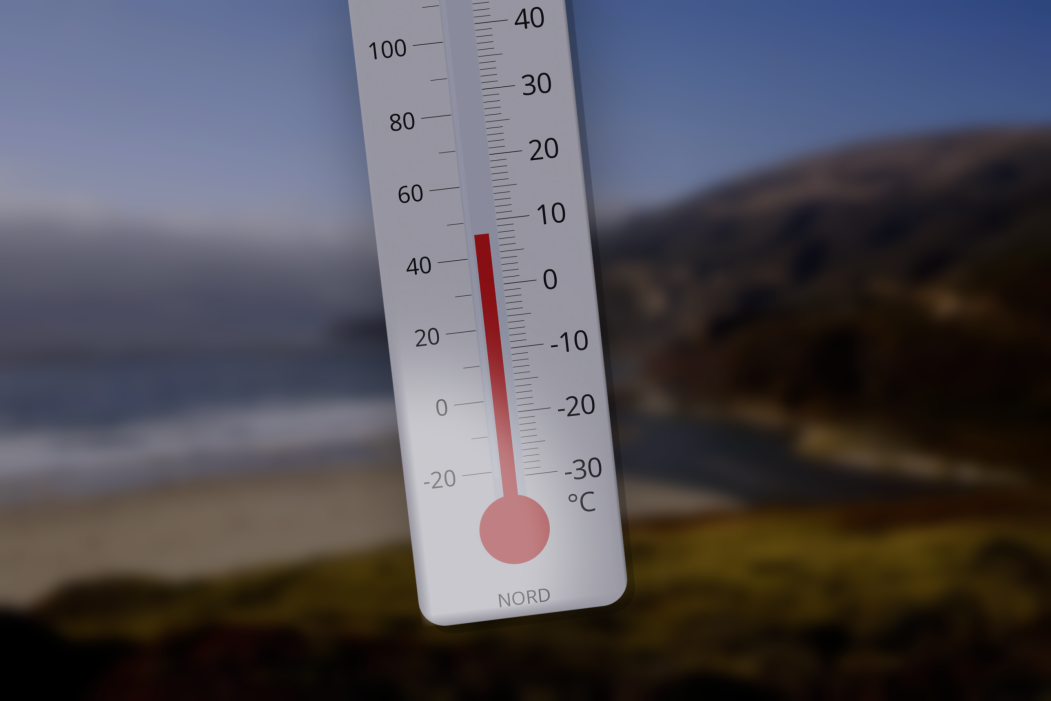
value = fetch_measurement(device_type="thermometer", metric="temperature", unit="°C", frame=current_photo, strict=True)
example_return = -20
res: 8
